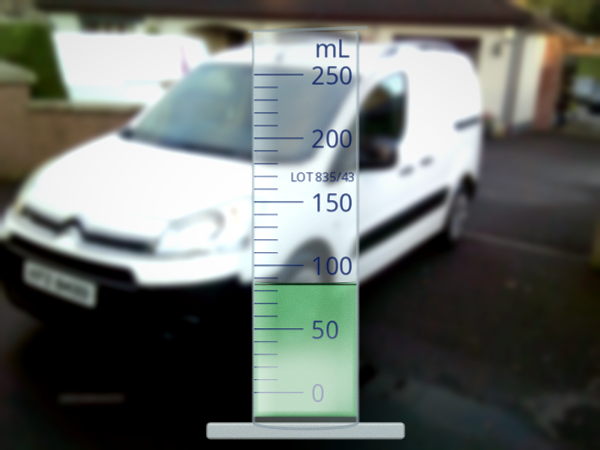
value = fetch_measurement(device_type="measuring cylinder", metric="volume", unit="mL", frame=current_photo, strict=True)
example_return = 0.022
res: 85
